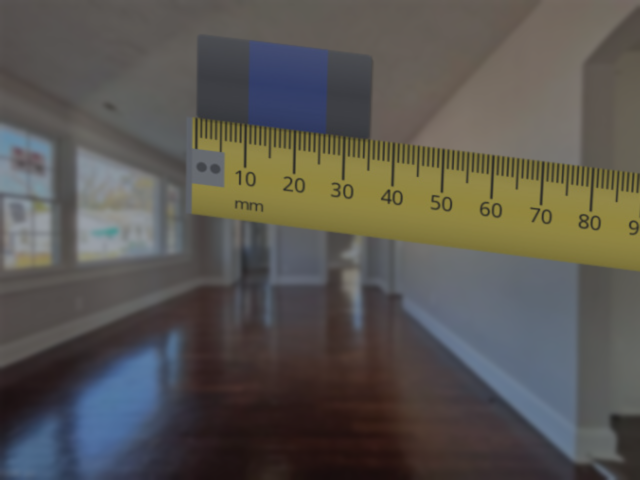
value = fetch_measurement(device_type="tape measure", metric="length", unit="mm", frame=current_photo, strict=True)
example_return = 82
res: 35
